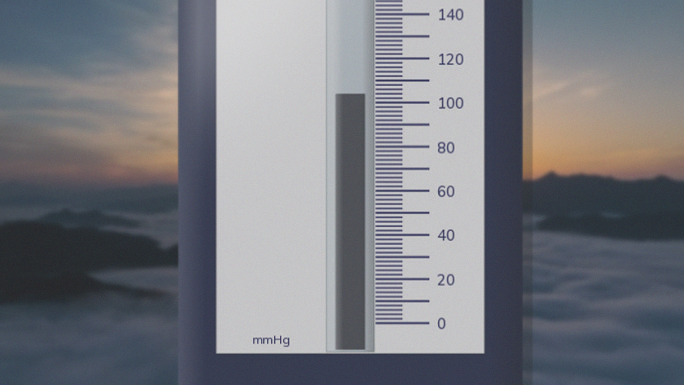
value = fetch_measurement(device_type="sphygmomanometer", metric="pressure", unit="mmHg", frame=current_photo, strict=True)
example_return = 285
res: 104
